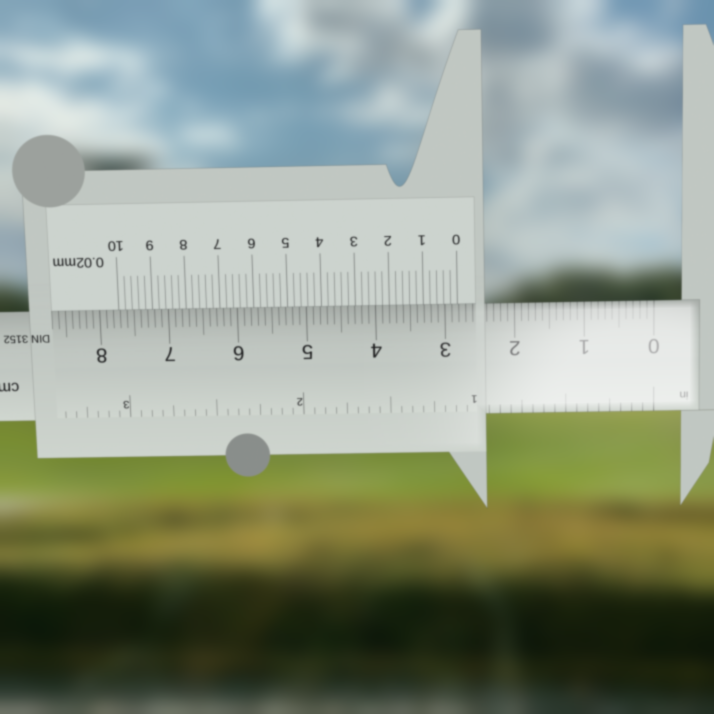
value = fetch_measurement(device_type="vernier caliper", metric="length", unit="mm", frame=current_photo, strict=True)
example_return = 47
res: 28.2
